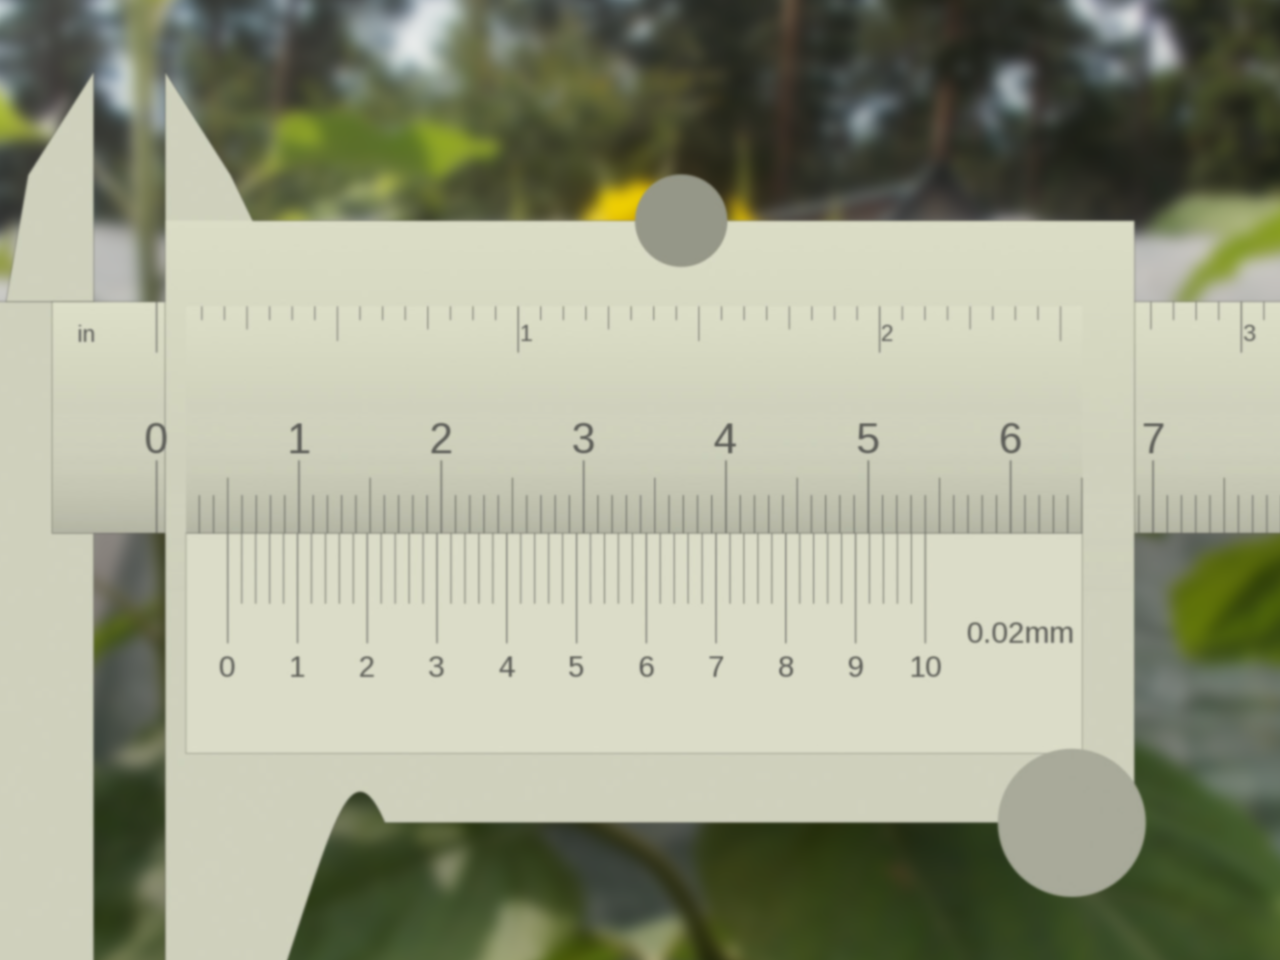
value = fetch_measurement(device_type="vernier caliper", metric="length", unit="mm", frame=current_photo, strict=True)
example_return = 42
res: 5.0
